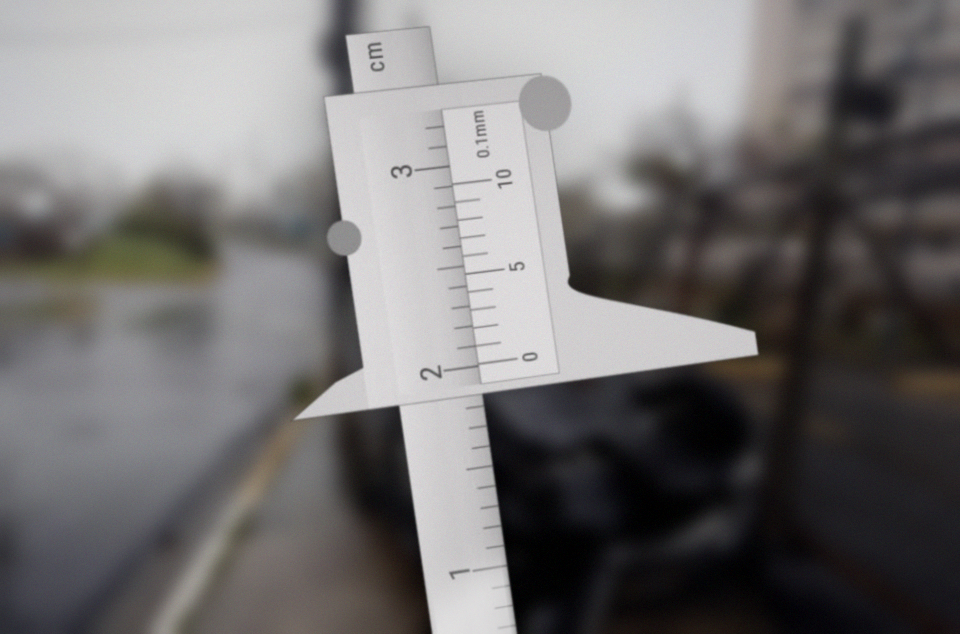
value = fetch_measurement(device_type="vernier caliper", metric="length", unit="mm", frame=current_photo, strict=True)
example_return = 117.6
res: 20.1
